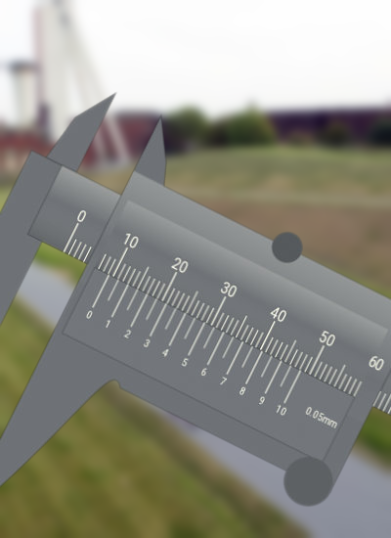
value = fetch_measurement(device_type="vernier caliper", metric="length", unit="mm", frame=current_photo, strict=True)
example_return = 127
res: 9.2
